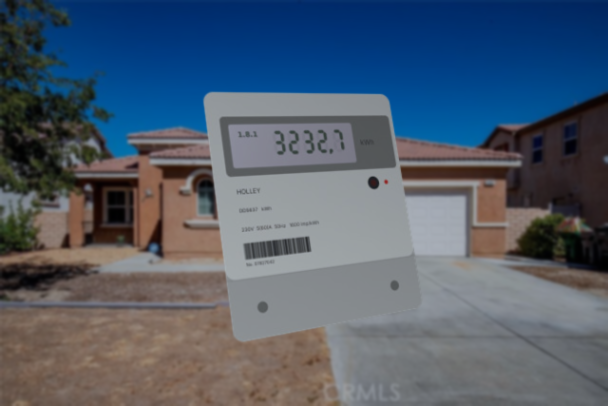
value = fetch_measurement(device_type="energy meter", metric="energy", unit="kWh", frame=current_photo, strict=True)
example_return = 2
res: 3232.7
